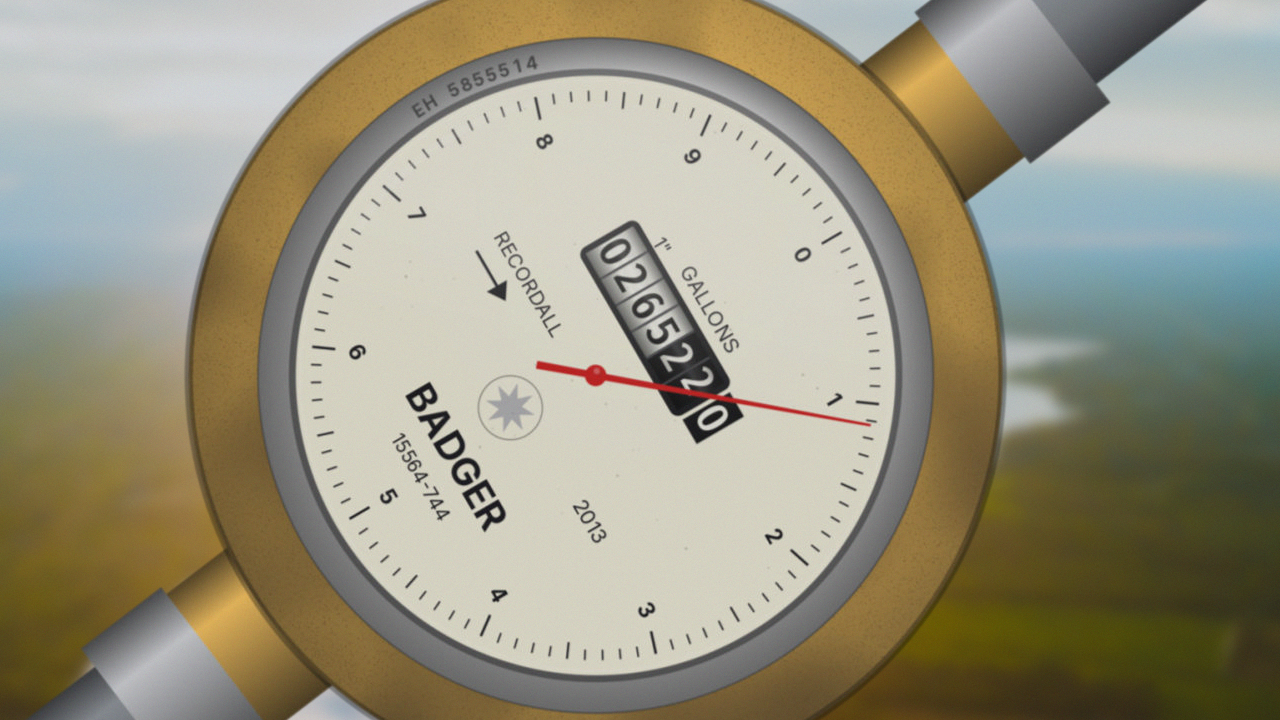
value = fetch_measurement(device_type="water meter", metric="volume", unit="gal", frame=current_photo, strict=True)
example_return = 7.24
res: 265221.1
